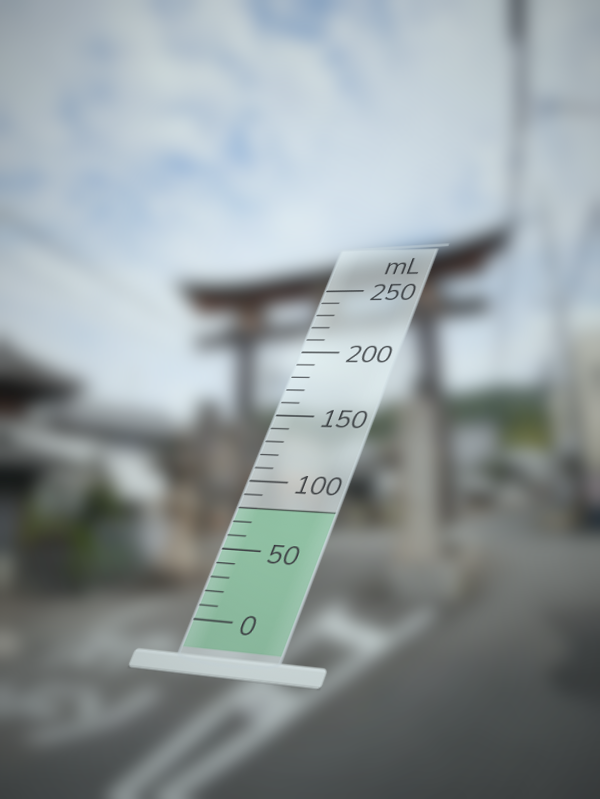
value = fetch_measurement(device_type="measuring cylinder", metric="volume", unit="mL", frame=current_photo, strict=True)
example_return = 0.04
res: 80
